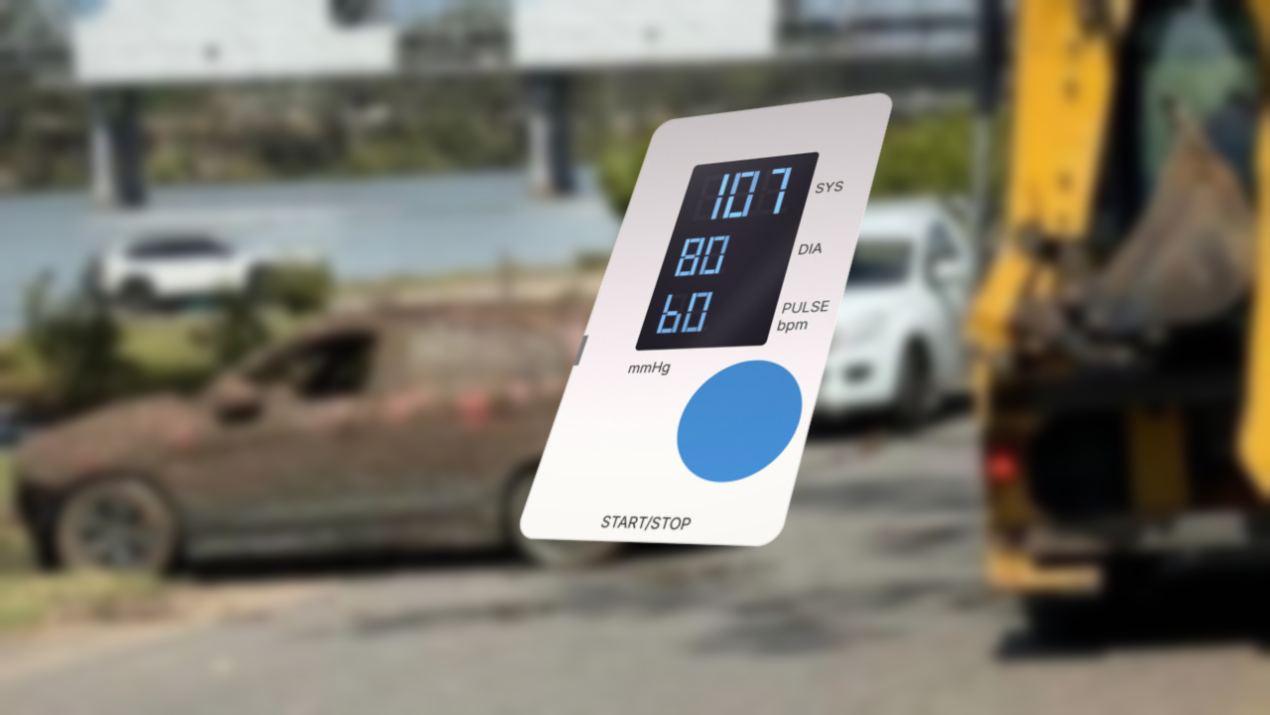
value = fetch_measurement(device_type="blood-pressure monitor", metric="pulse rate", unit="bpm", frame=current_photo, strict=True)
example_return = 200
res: 60
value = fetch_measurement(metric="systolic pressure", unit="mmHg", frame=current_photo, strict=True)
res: 107
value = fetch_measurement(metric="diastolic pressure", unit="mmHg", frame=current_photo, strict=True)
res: 80
